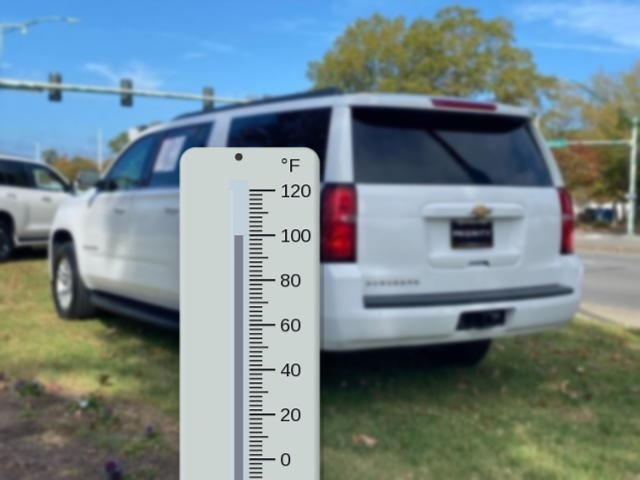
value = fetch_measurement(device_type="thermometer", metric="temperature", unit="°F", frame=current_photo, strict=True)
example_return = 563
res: 100
